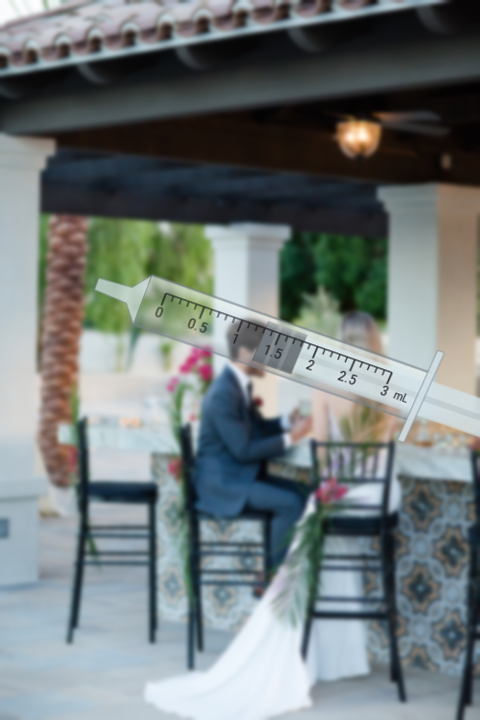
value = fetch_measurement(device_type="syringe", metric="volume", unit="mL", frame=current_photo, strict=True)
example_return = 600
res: 1.3
